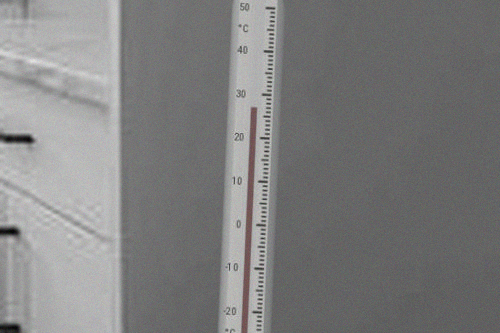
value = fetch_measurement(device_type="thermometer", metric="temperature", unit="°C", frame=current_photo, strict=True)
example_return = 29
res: 27
